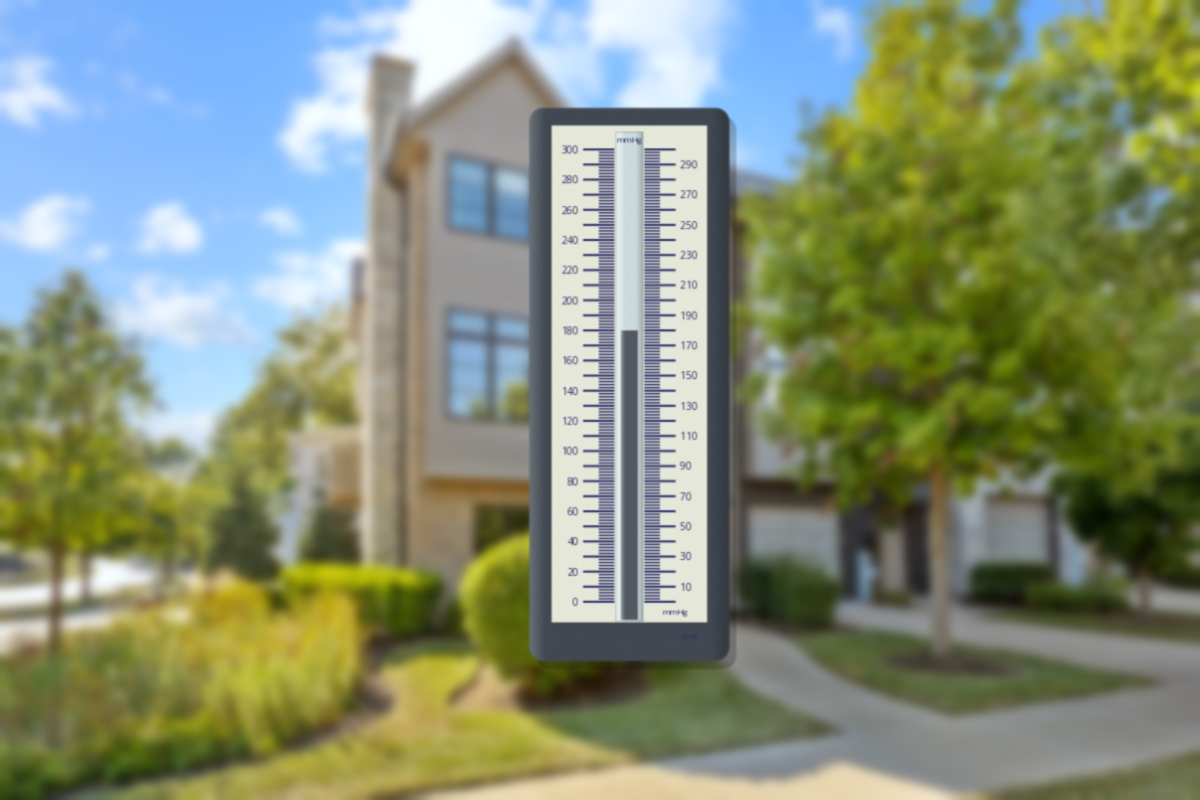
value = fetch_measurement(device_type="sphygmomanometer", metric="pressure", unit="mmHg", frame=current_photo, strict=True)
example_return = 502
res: 180
